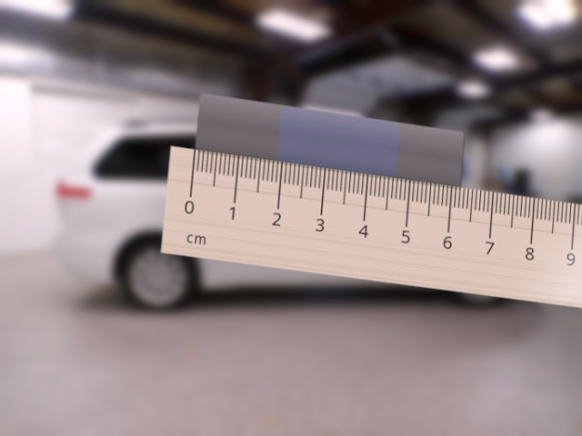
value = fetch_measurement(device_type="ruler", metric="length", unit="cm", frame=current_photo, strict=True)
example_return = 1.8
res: 6.2
